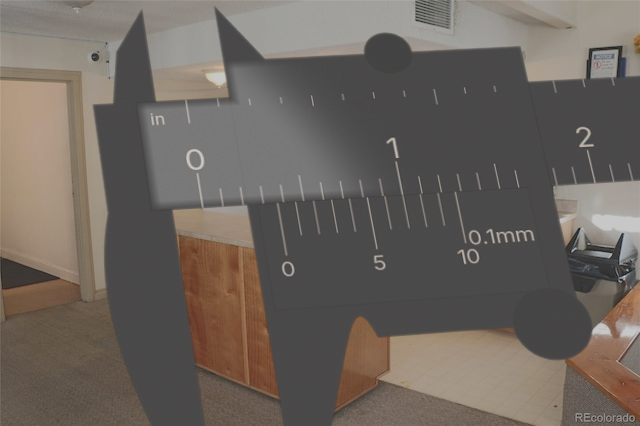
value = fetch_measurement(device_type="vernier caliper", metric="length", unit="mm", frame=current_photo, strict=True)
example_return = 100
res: 3.7
